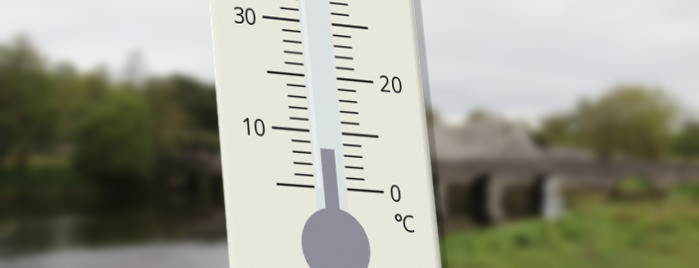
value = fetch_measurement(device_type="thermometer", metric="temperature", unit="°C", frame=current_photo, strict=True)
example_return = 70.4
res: 7
